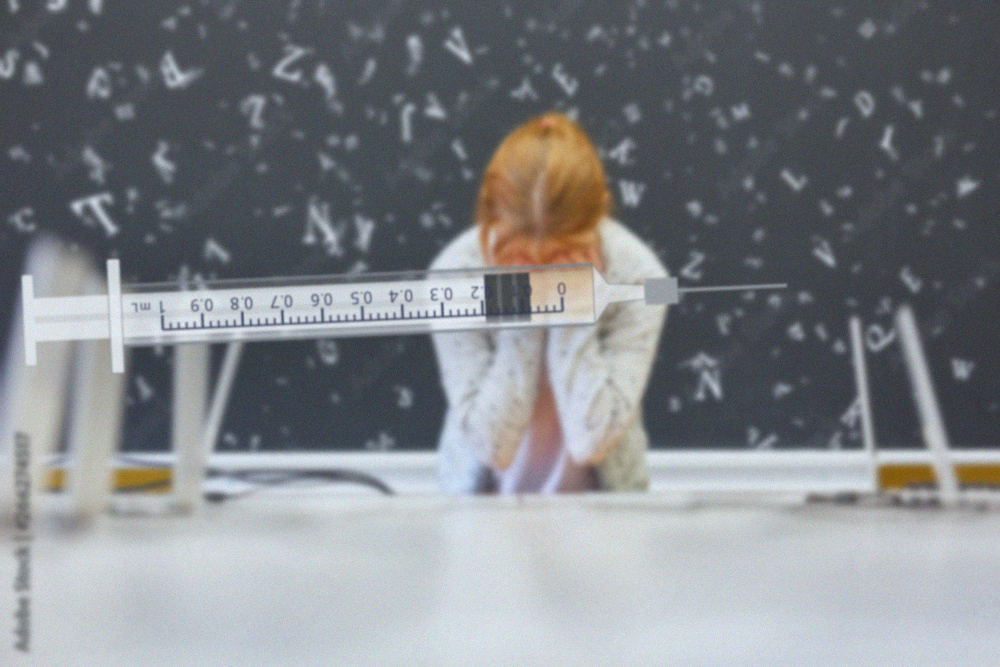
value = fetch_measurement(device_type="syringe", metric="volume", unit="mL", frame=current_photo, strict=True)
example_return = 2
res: 0.08
